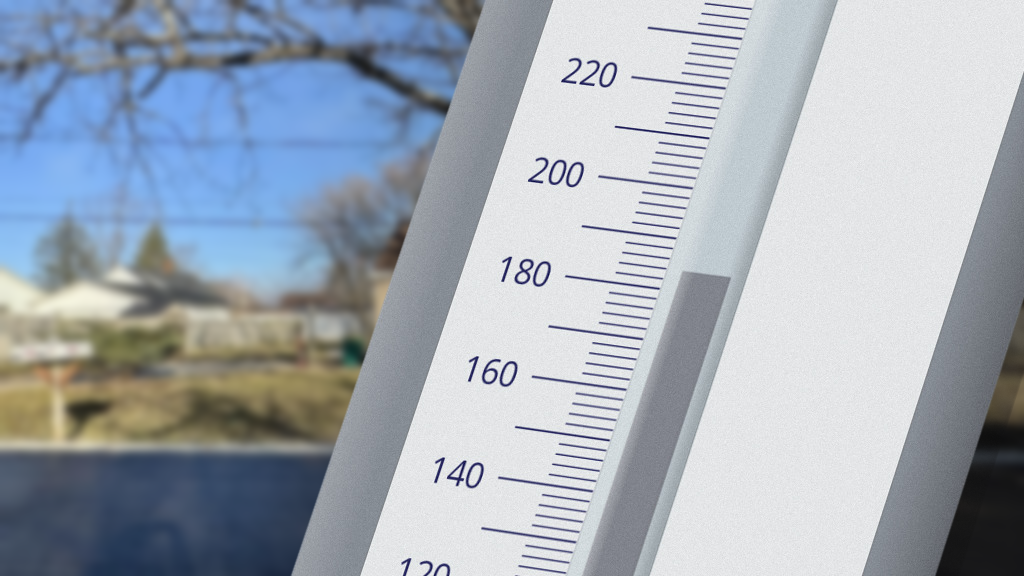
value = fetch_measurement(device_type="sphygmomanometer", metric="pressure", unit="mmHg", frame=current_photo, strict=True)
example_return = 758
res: 184
